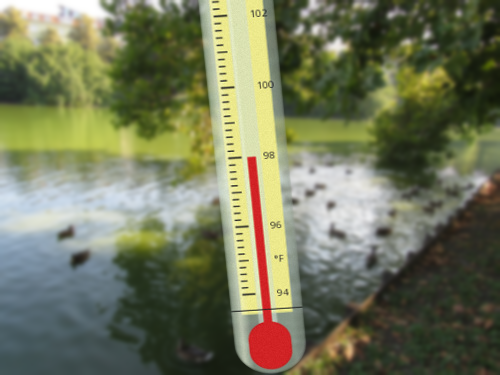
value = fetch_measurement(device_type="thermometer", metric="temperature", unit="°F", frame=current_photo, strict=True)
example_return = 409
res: 98
